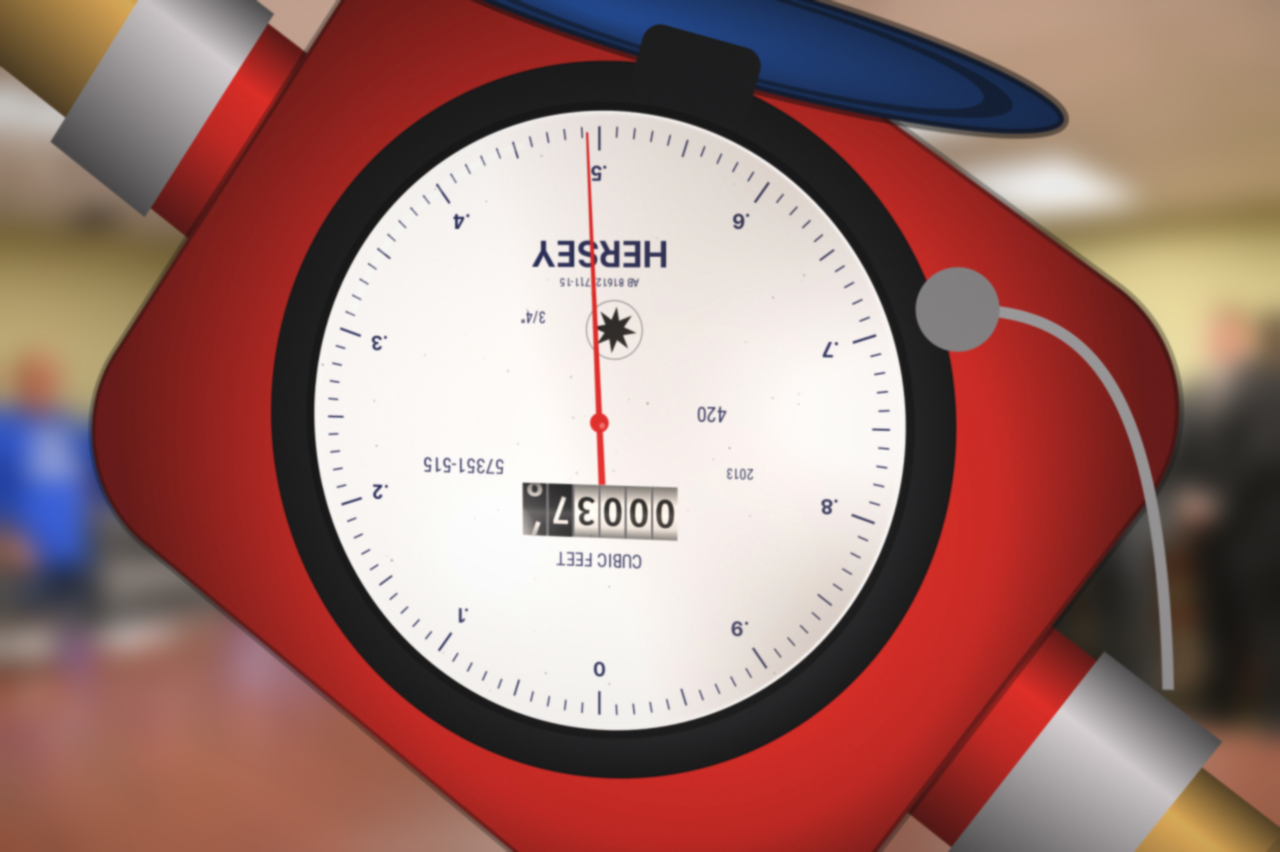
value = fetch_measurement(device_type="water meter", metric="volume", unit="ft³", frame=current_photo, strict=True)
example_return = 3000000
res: 377.49
